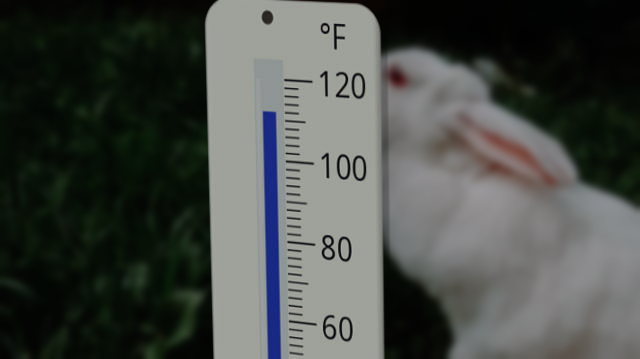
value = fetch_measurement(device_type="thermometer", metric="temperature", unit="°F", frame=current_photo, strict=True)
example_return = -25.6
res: 112
